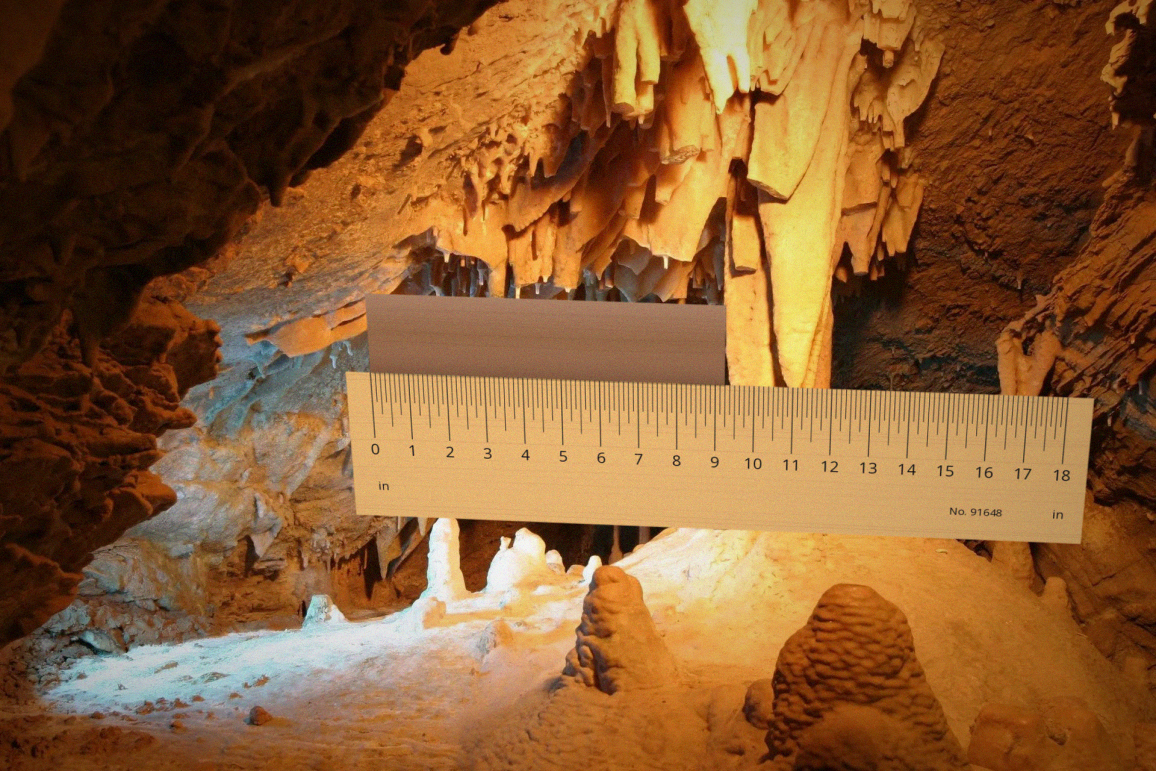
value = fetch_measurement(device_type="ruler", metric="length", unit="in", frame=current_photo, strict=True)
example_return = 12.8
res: 9.25
